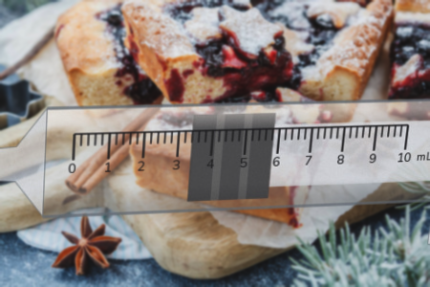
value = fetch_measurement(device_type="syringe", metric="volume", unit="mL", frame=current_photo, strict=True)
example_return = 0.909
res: 3.4
